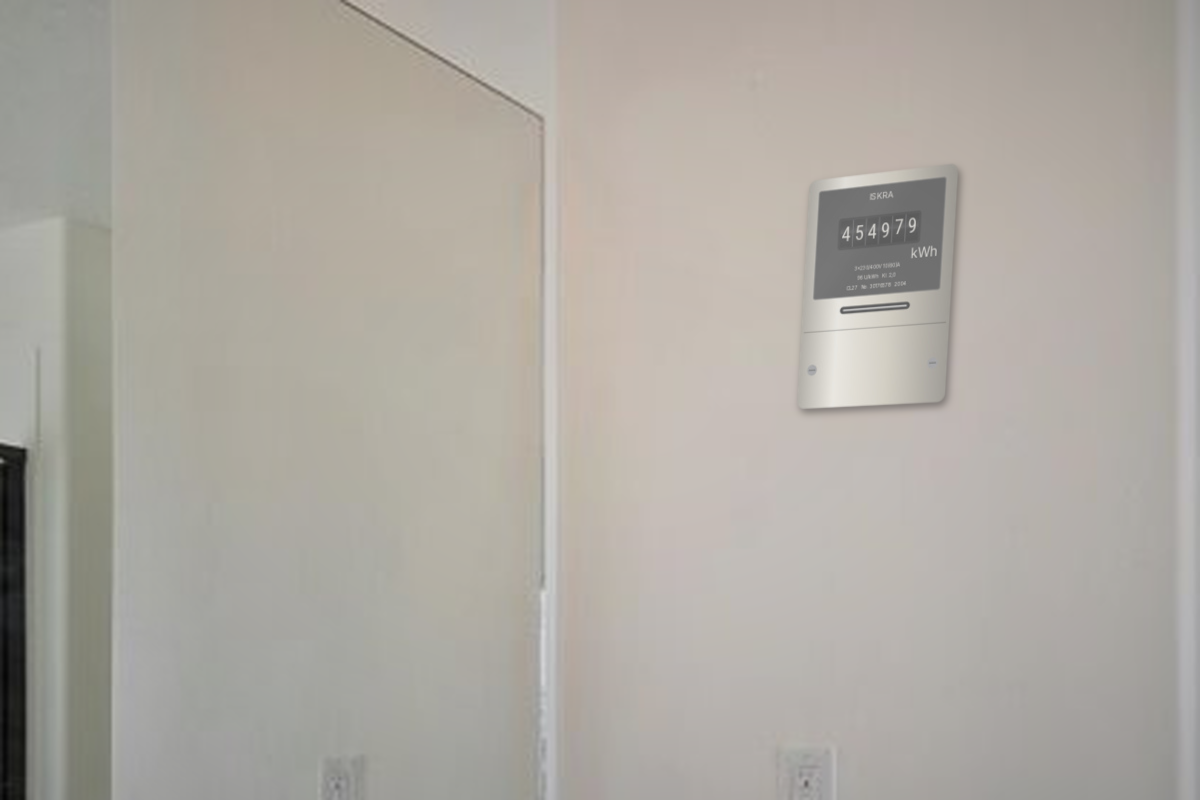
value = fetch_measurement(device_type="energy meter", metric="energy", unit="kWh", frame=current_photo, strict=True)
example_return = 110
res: 454979
